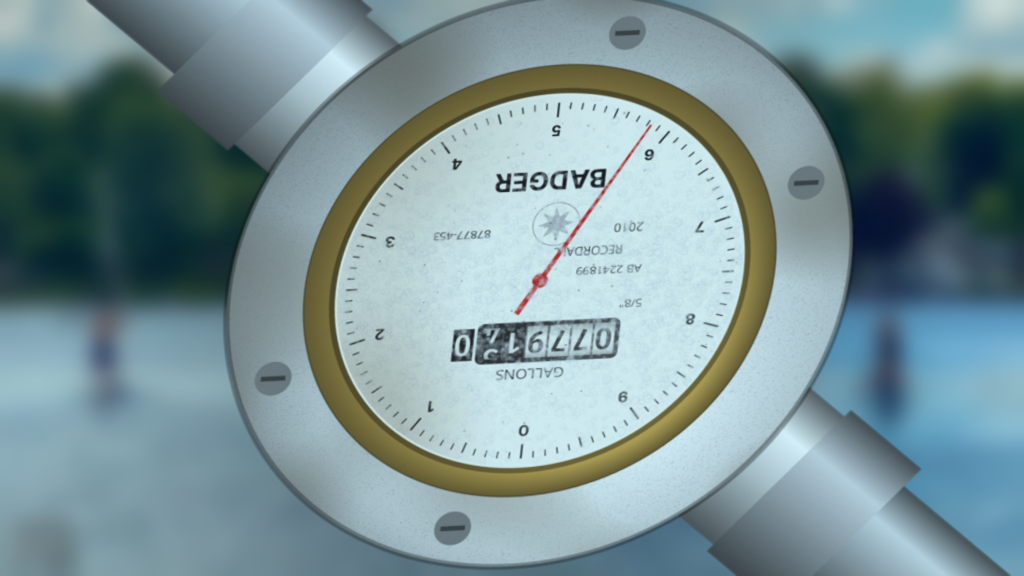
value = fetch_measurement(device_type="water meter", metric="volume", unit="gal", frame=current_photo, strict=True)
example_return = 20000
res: 779135.8
